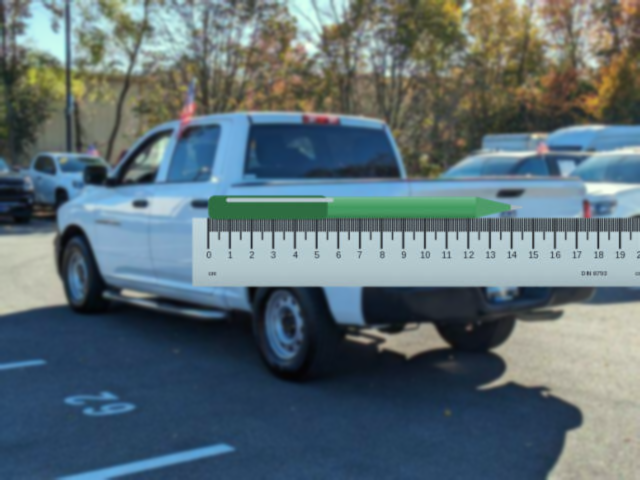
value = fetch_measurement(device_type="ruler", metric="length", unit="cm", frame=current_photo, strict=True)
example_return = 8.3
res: 14.5
